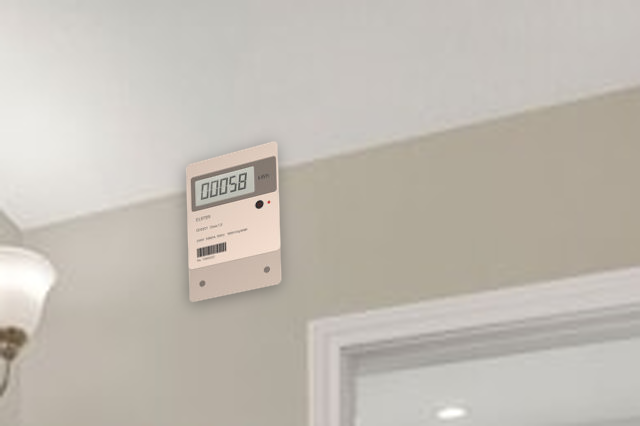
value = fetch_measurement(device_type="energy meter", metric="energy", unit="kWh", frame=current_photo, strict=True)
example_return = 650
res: 58
